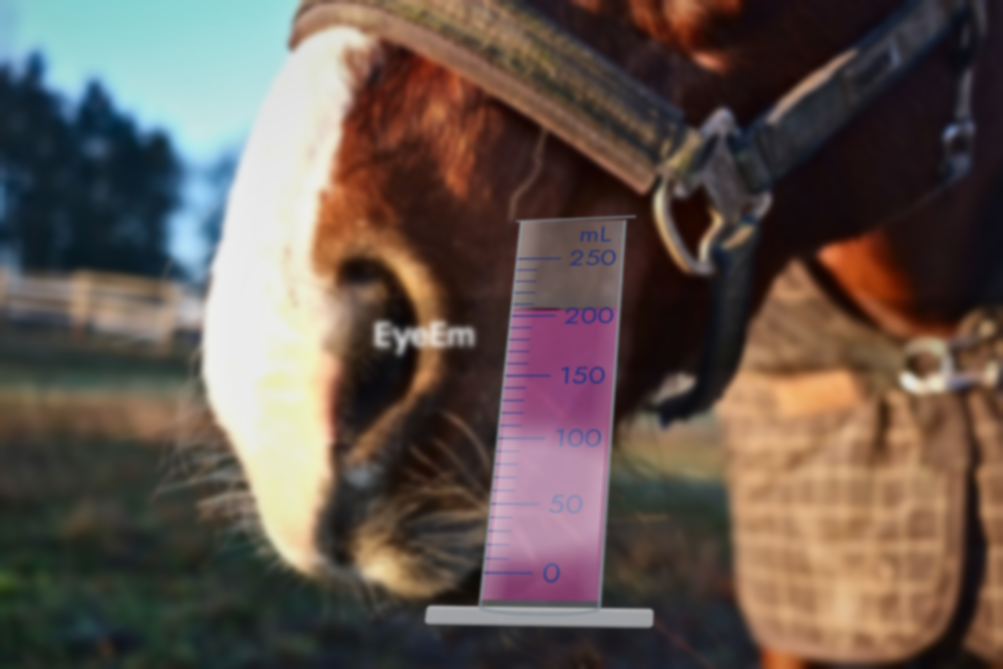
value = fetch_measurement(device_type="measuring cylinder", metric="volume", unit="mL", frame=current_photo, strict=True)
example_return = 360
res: 205
